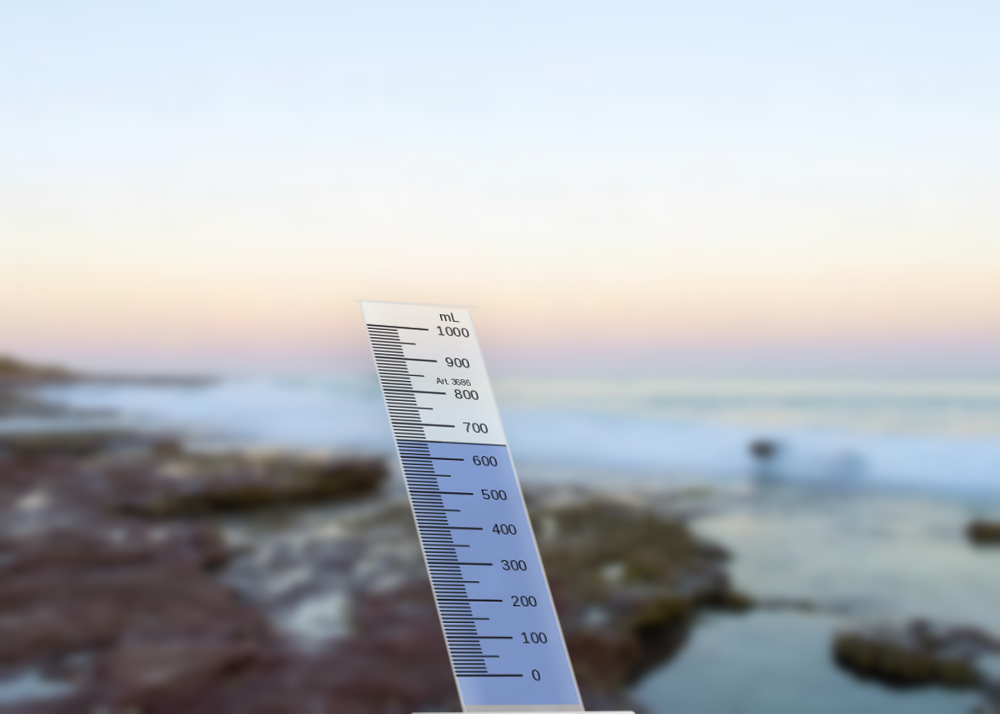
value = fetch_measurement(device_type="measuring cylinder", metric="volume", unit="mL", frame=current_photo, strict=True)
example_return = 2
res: 650
